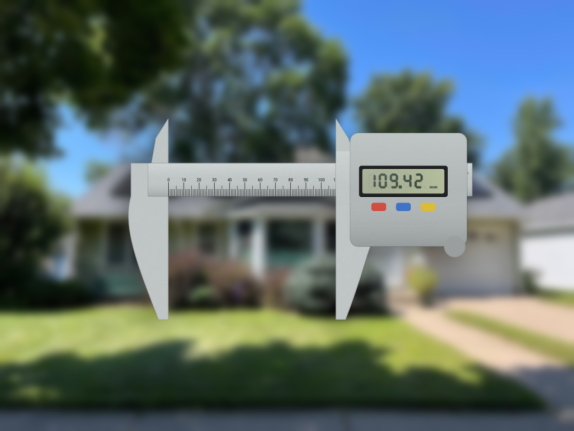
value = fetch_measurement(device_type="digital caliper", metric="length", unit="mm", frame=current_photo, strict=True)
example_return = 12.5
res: 109.42
